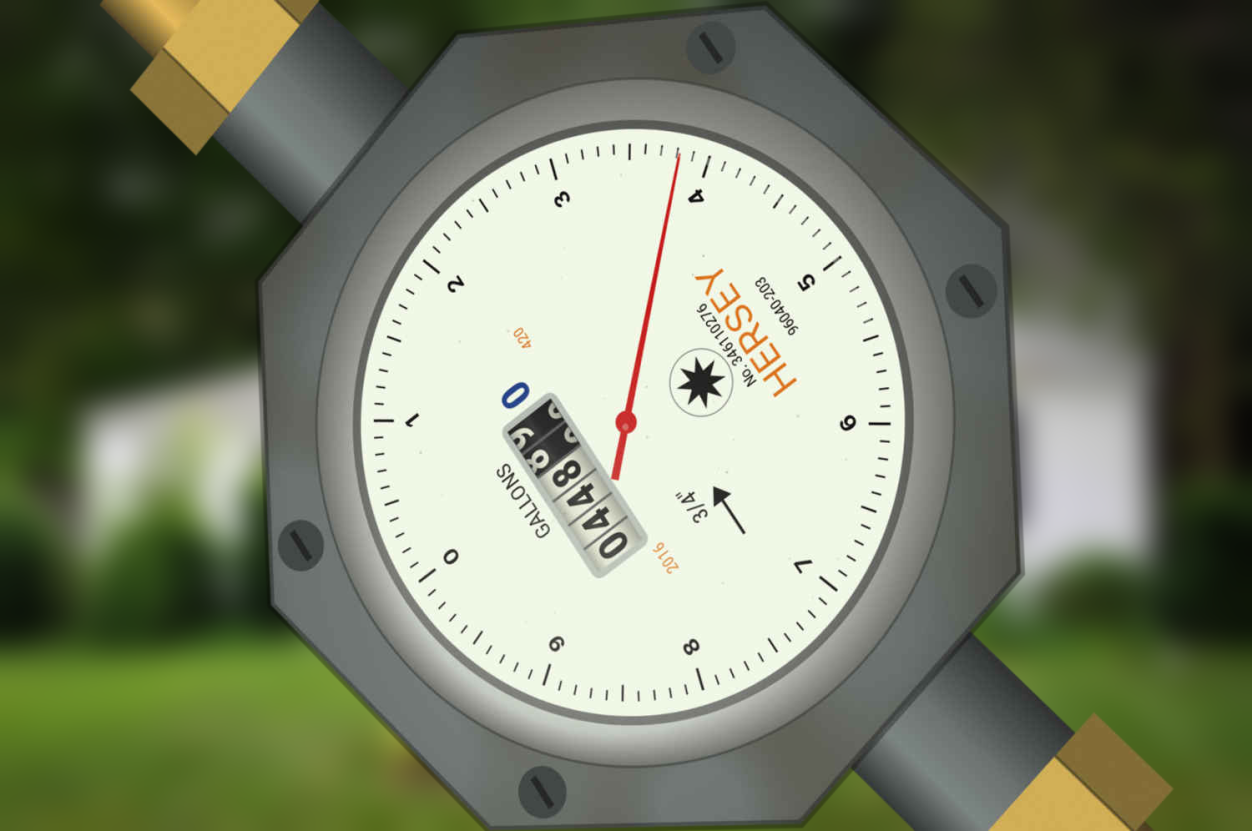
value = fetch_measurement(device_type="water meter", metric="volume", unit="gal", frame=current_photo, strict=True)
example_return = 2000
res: 448893.8
